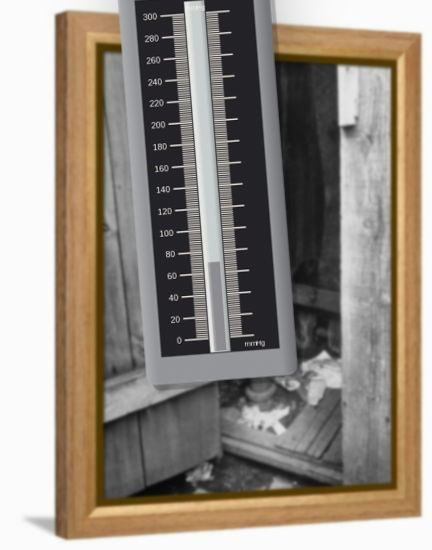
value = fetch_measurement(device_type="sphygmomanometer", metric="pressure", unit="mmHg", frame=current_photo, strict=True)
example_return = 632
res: 70
